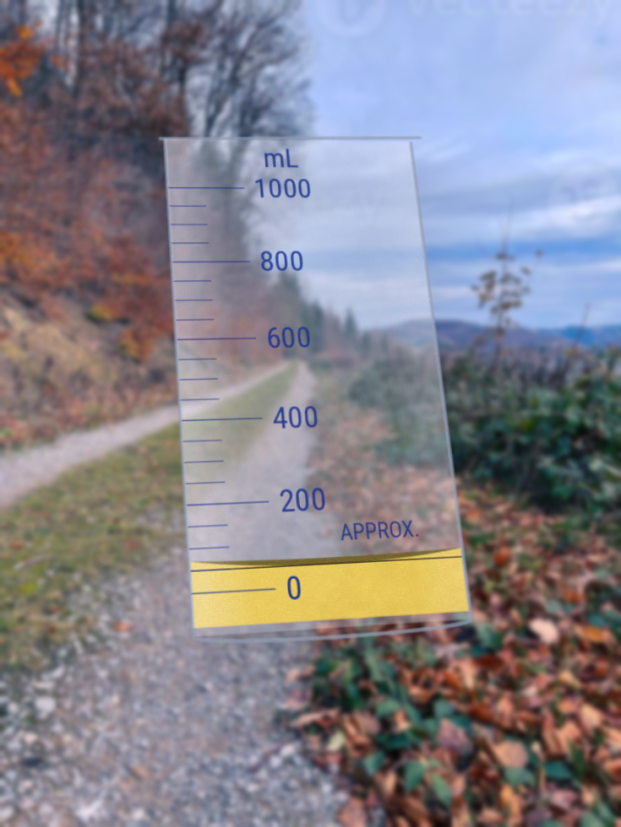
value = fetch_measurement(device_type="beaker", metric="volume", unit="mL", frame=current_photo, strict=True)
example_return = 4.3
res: 50
